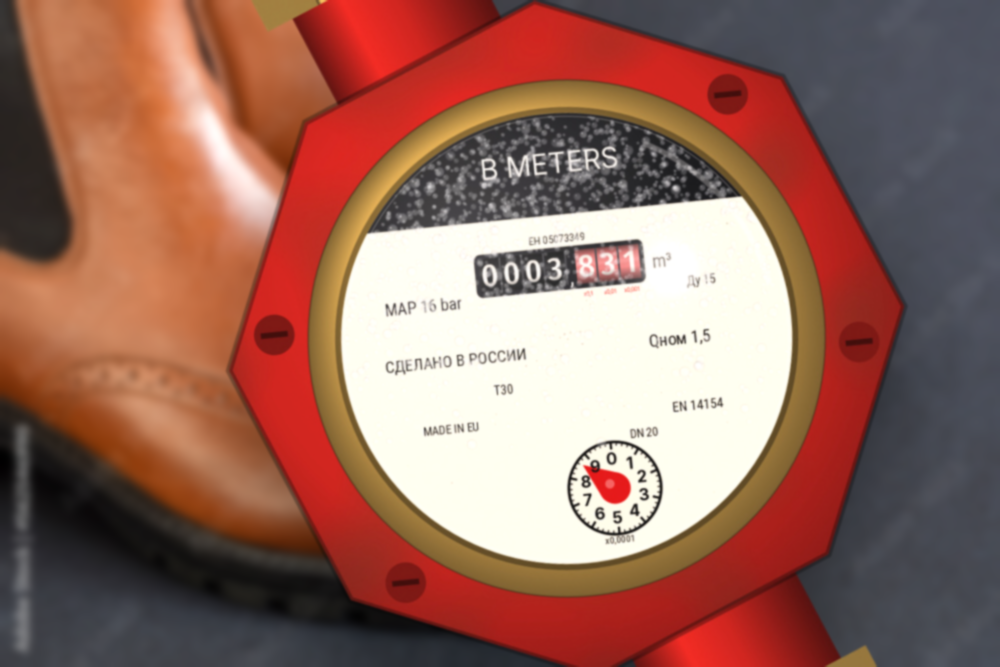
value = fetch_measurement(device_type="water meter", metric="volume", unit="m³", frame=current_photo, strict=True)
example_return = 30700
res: 3.8318
